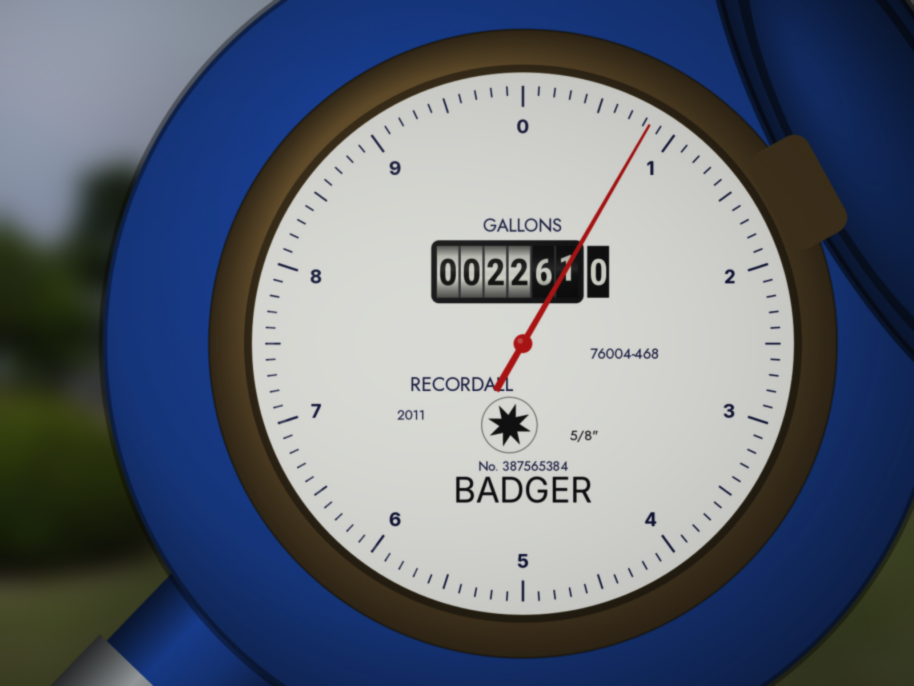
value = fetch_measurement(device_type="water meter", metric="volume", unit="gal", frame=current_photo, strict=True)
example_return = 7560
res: 22610.8
